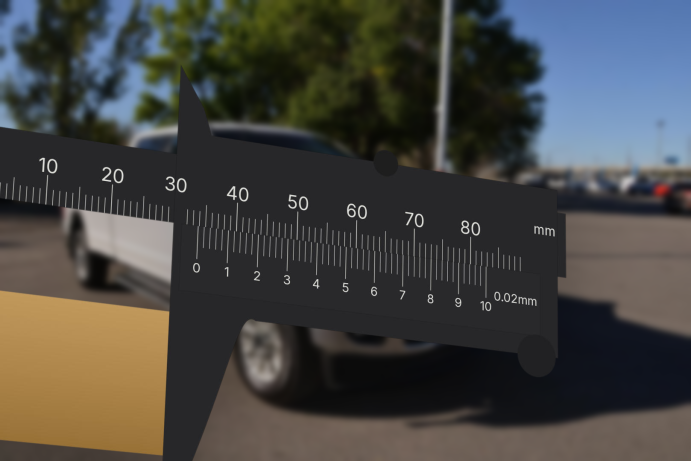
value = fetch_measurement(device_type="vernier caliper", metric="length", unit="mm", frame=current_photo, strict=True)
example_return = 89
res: 33.8
